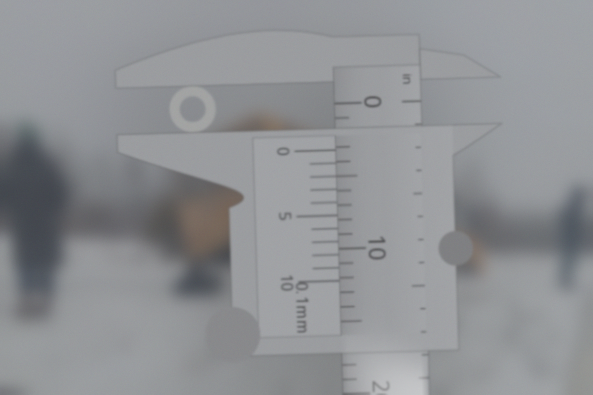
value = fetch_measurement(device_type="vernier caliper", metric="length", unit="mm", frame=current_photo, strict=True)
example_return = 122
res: 3.2
